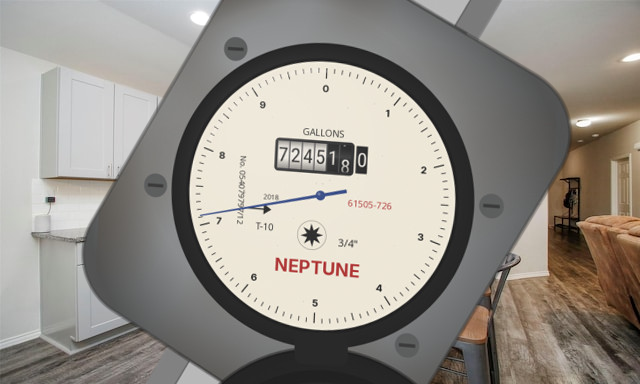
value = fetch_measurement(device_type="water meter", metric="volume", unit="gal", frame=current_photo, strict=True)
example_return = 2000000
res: 7245177.1
